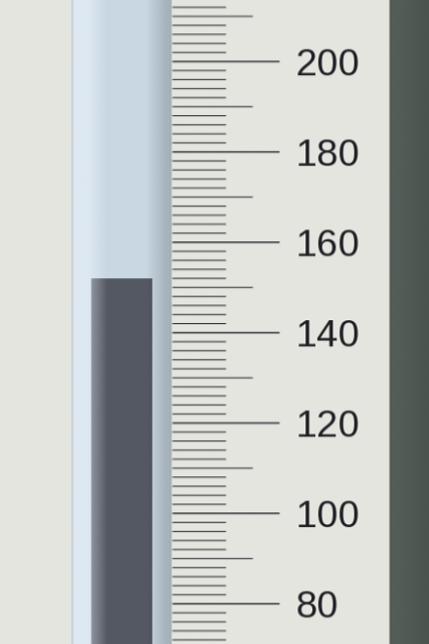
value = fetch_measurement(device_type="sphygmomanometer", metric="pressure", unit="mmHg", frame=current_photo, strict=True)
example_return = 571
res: 152
